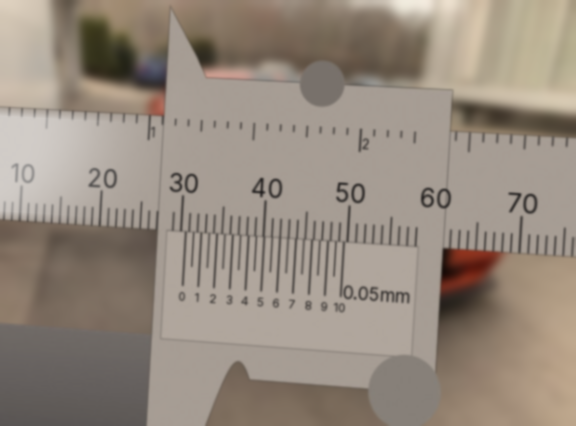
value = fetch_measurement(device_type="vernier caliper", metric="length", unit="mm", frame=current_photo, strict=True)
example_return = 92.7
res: 30.6
